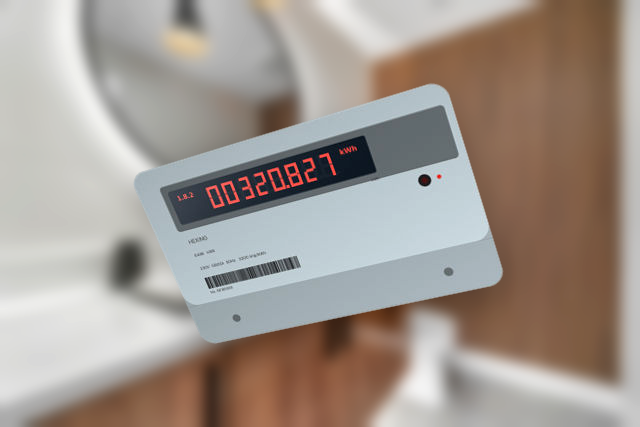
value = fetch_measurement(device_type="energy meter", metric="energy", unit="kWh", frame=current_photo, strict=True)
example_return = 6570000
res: 320.827
